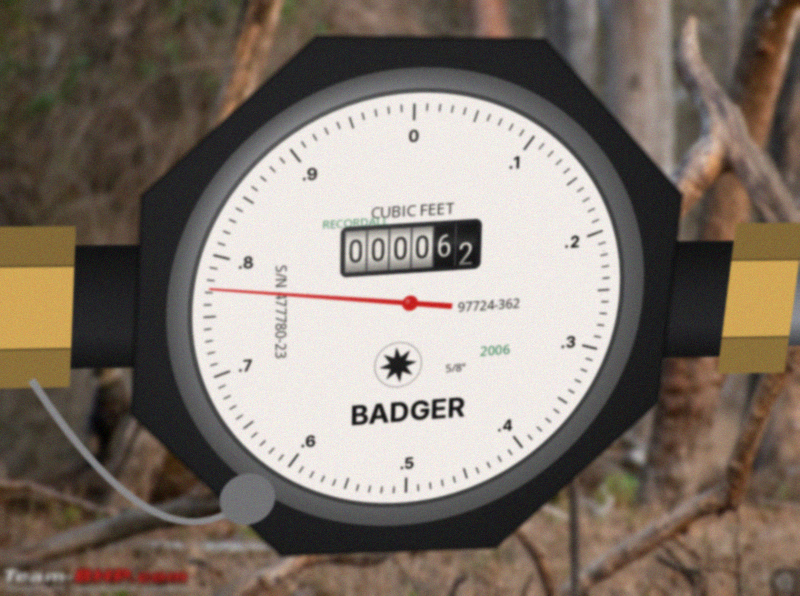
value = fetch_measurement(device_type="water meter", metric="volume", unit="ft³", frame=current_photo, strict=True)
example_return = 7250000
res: 61.77
